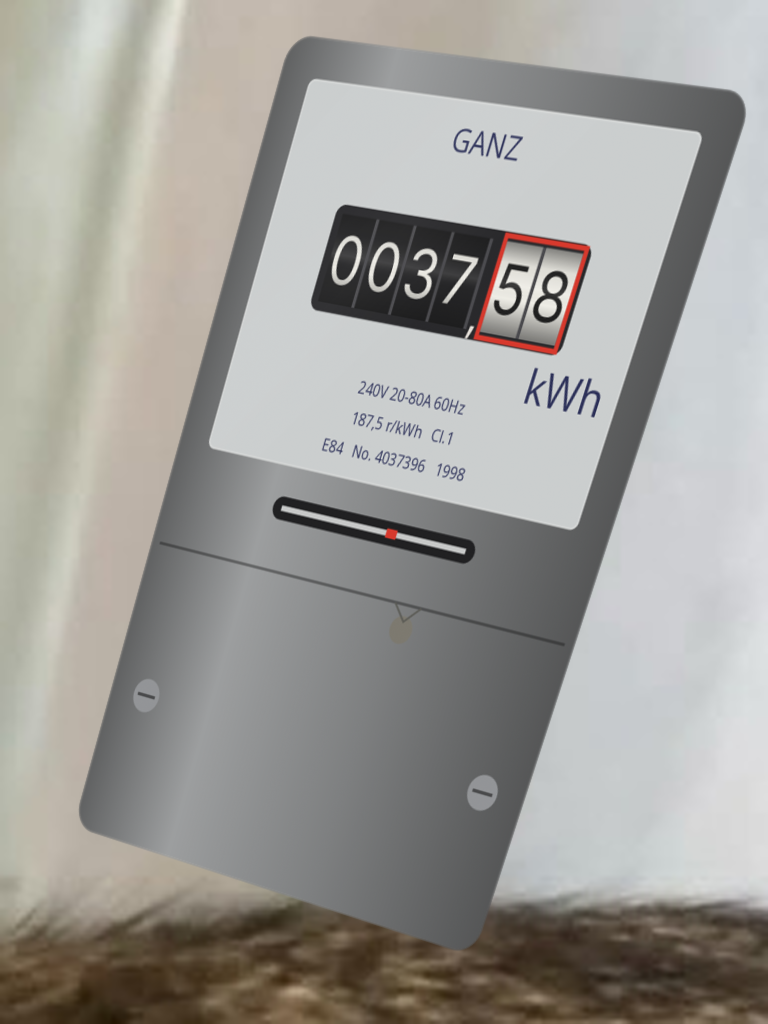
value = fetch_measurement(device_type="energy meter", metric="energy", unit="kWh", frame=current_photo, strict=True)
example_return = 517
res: 37.58
